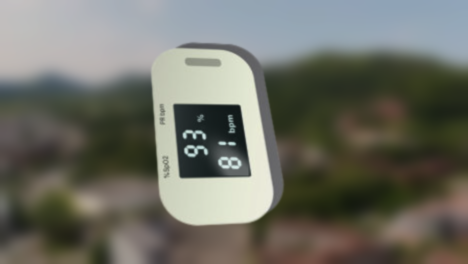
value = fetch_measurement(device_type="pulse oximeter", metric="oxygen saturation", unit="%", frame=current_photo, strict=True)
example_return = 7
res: 93
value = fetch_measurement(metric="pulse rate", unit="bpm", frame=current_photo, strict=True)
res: 81
